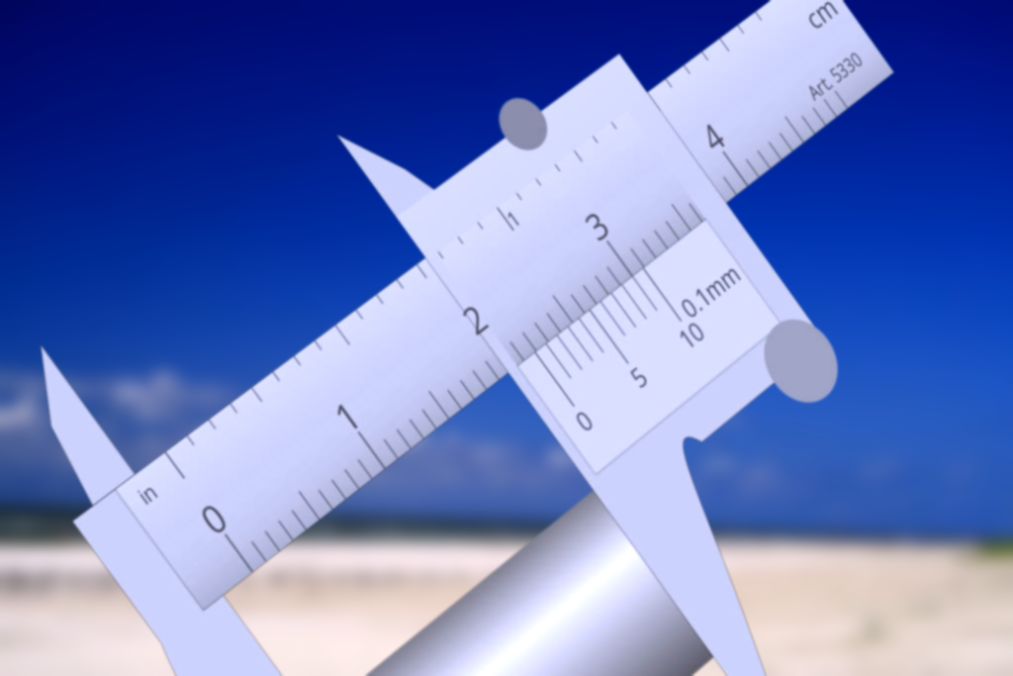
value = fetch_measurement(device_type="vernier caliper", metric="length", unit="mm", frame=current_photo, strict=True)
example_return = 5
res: 21.9
